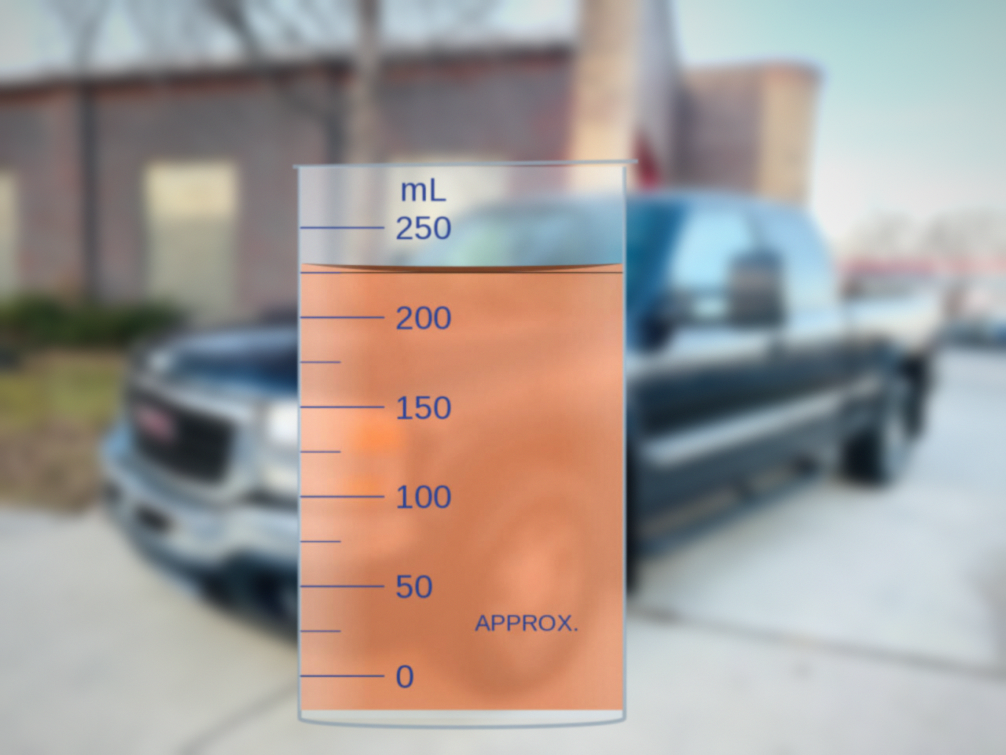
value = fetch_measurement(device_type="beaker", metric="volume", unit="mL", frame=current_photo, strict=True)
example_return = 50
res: 225
